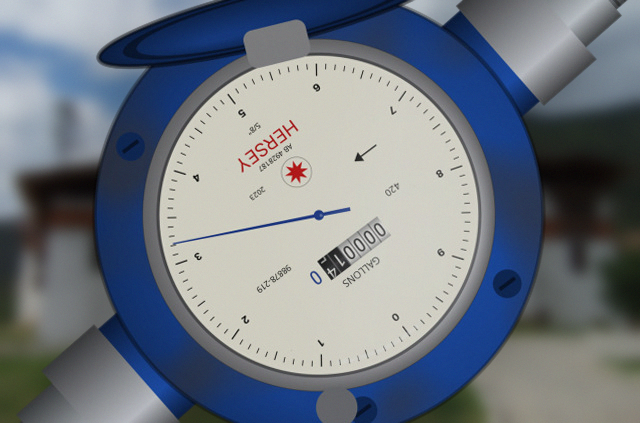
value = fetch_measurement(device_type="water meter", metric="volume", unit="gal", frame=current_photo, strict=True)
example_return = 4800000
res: 143.2
